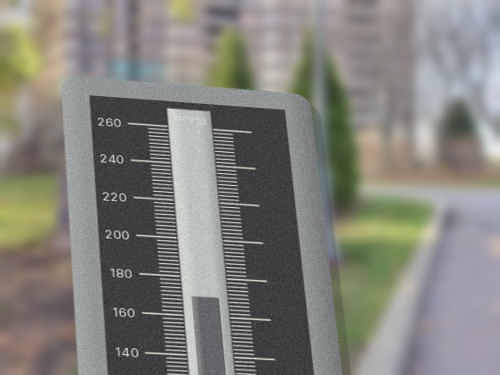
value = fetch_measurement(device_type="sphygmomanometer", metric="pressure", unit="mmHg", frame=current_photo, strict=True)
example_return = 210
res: 170
